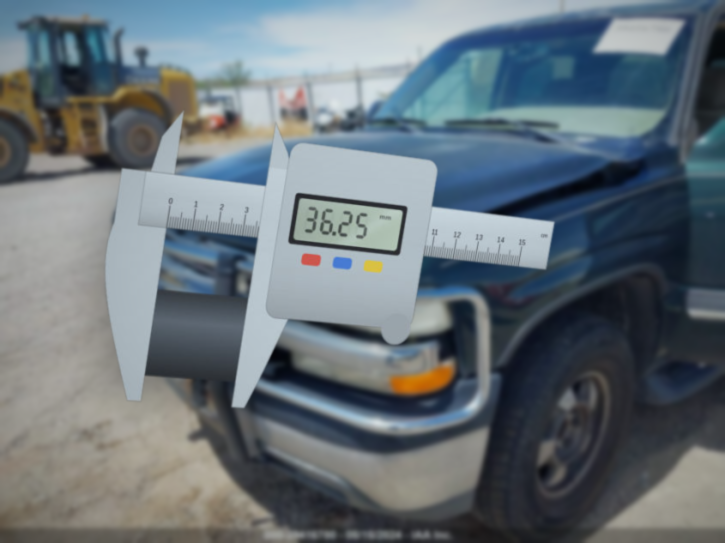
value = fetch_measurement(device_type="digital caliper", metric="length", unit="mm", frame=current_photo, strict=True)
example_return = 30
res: 36.25
